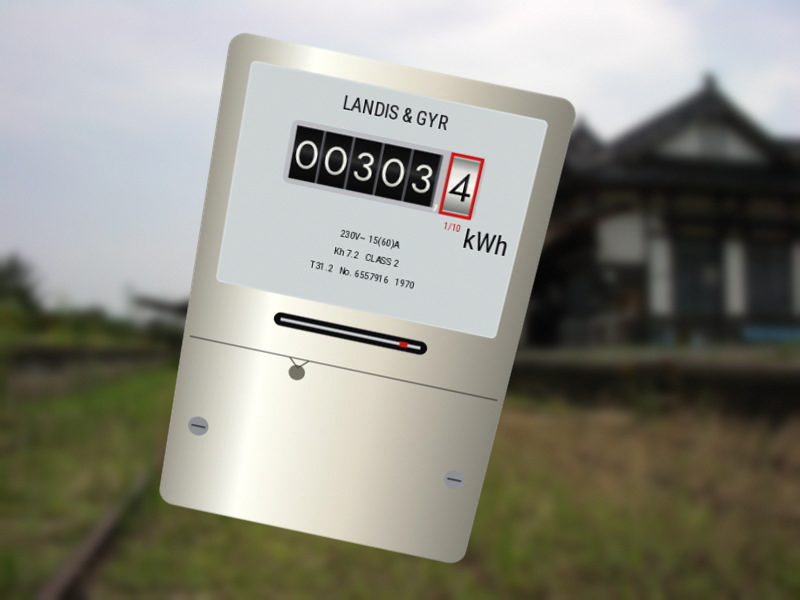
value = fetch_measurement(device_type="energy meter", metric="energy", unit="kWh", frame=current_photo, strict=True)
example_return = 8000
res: 303.4
